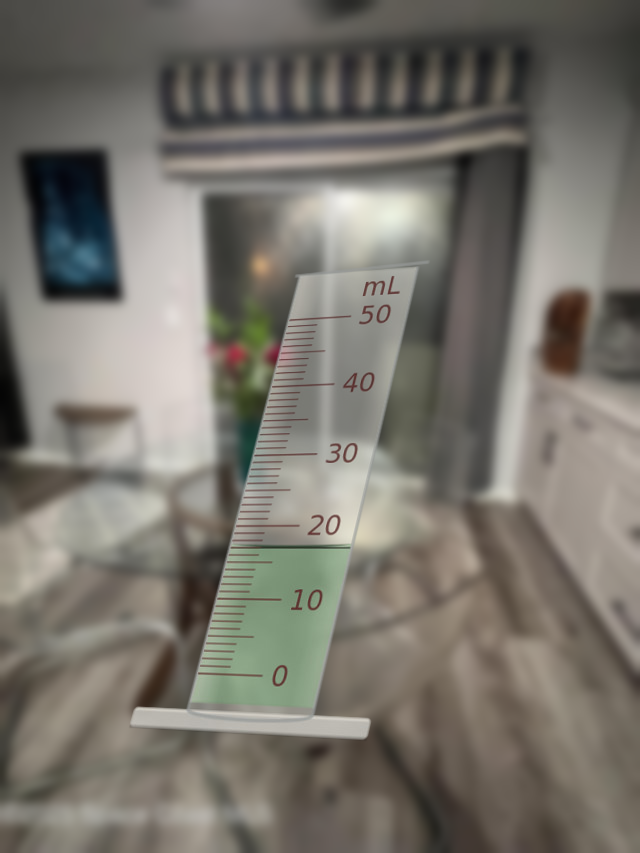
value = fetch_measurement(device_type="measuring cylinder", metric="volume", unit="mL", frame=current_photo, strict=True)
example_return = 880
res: 17
